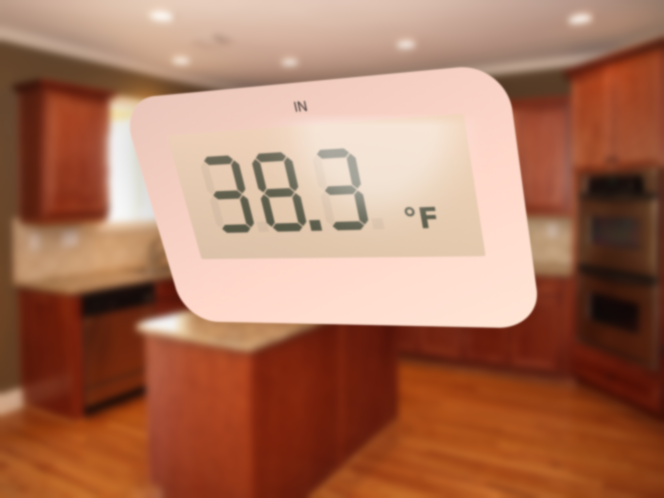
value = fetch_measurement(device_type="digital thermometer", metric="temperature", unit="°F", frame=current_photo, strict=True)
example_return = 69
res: 38.3
